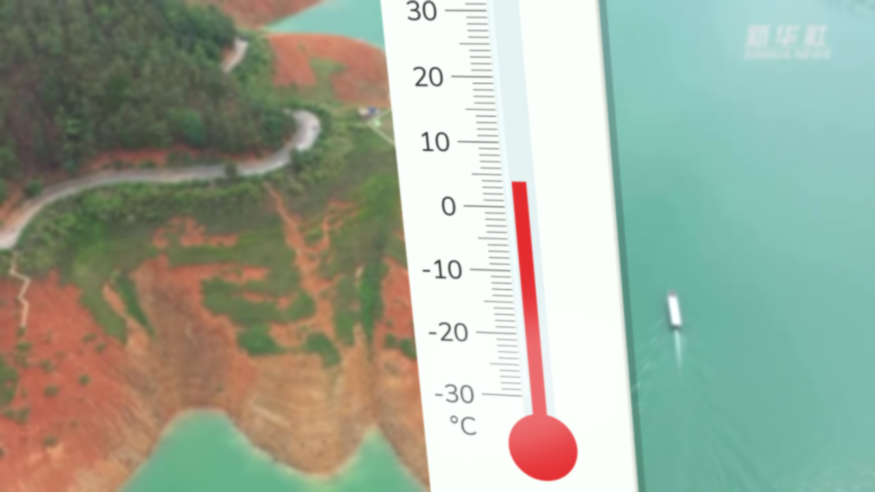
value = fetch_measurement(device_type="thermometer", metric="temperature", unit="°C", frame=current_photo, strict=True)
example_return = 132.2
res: 4
